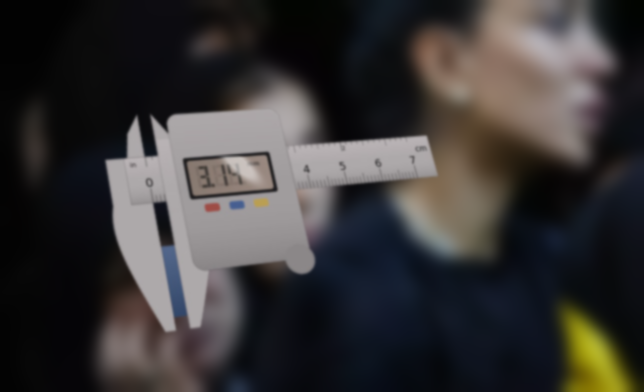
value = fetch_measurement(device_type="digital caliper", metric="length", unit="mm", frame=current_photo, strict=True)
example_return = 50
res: 3.14
